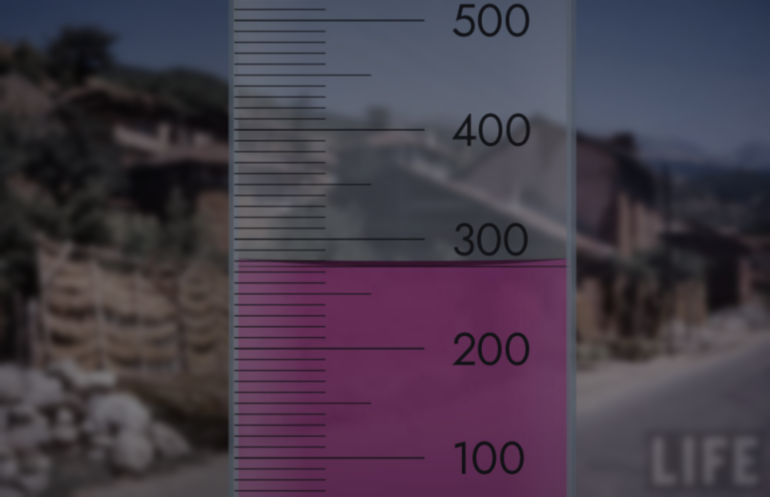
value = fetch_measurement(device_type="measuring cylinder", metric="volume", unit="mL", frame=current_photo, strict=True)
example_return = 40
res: 275
